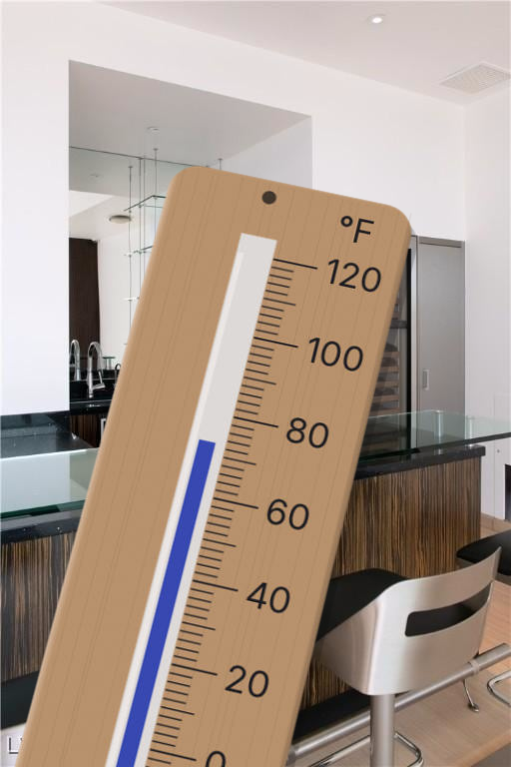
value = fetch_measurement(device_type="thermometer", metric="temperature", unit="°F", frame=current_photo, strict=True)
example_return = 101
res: 73
